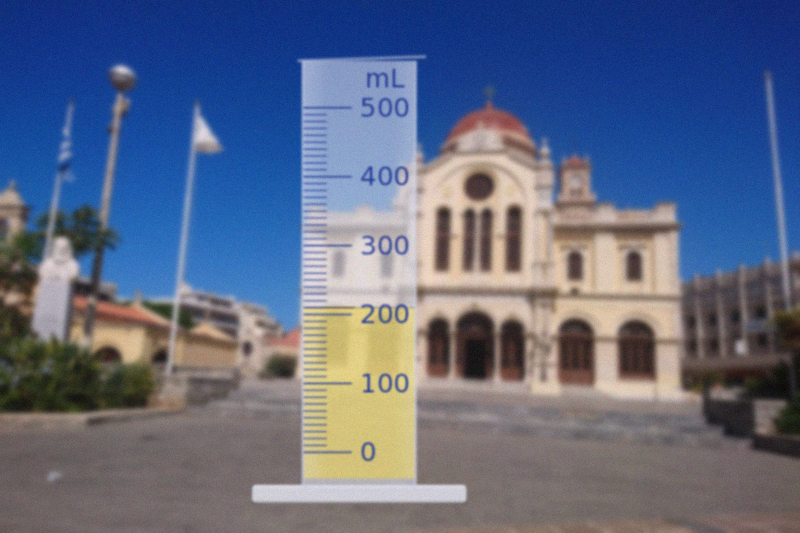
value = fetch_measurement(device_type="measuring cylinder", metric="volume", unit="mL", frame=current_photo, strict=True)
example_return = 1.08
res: 210
